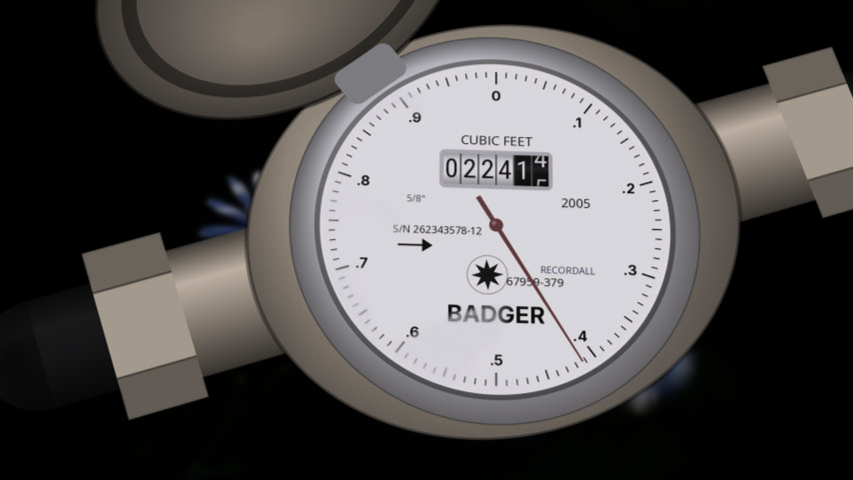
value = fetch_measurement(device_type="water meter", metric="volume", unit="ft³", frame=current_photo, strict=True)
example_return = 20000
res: 22414.41
